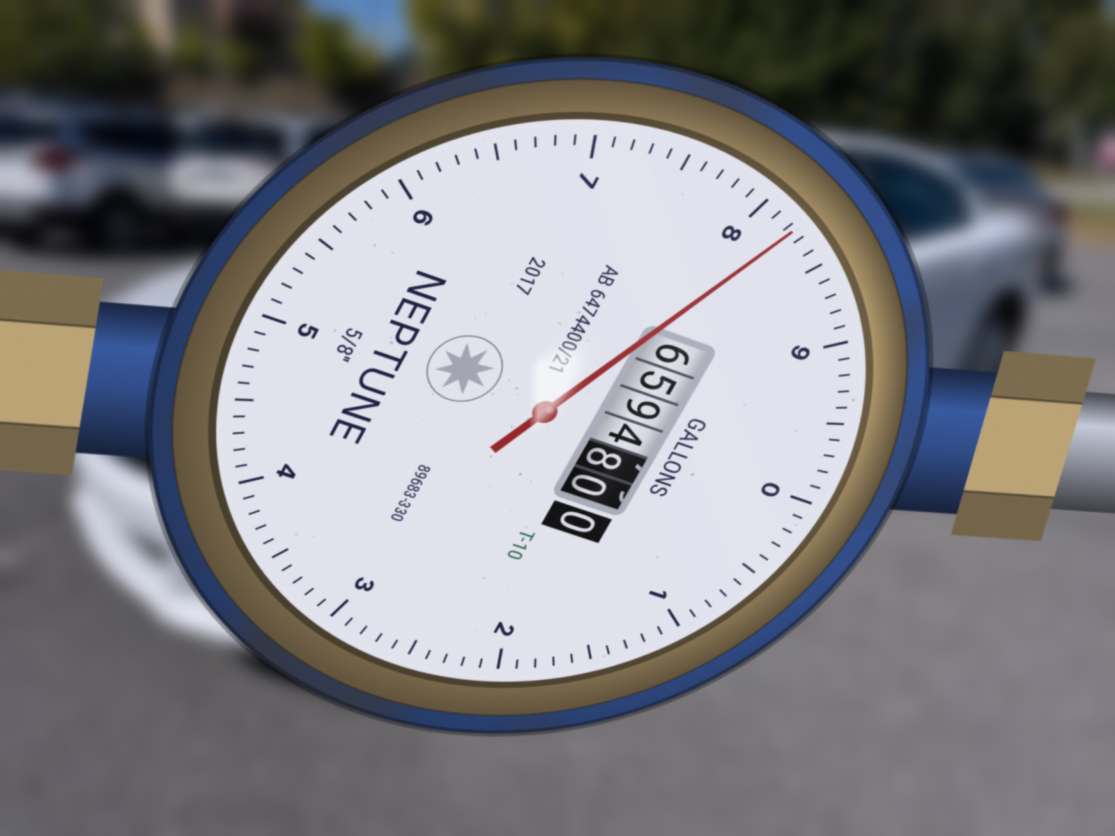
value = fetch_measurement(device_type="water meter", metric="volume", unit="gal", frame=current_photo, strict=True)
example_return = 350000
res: 6594798.2
